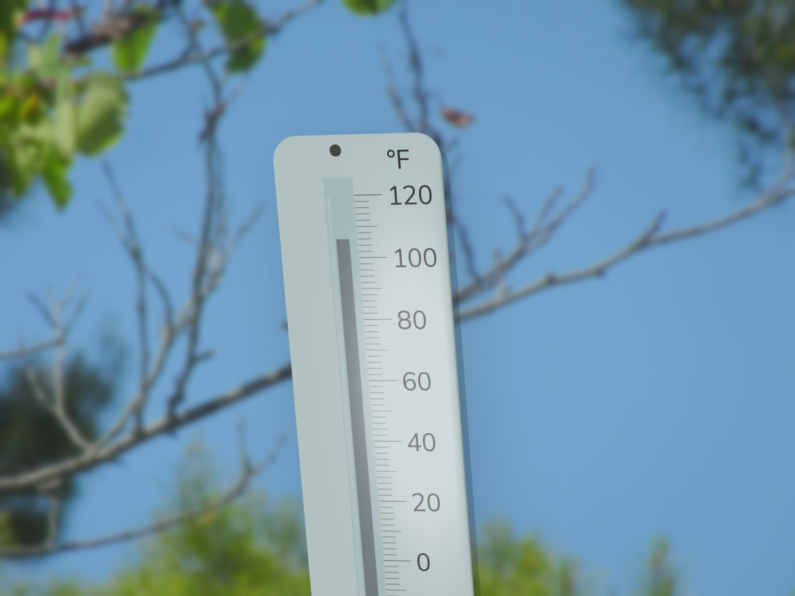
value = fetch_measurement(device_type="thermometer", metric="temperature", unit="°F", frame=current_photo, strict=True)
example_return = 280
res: 106
